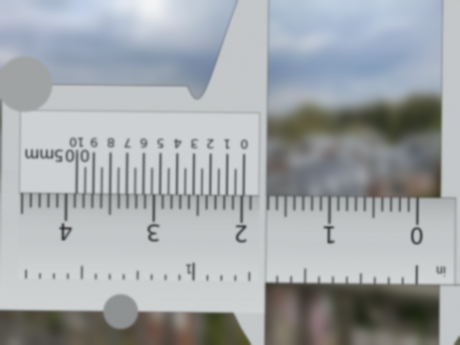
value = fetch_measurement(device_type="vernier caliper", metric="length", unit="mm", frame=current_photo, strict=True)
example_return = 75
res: 19.8
